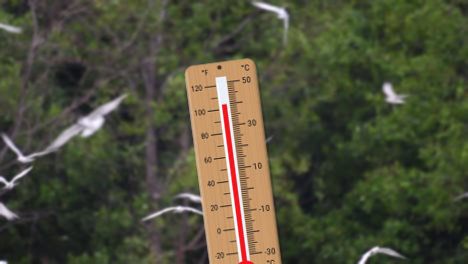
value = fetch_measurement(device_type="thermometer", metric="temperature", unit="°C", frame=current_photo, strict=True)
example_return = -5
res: 40
